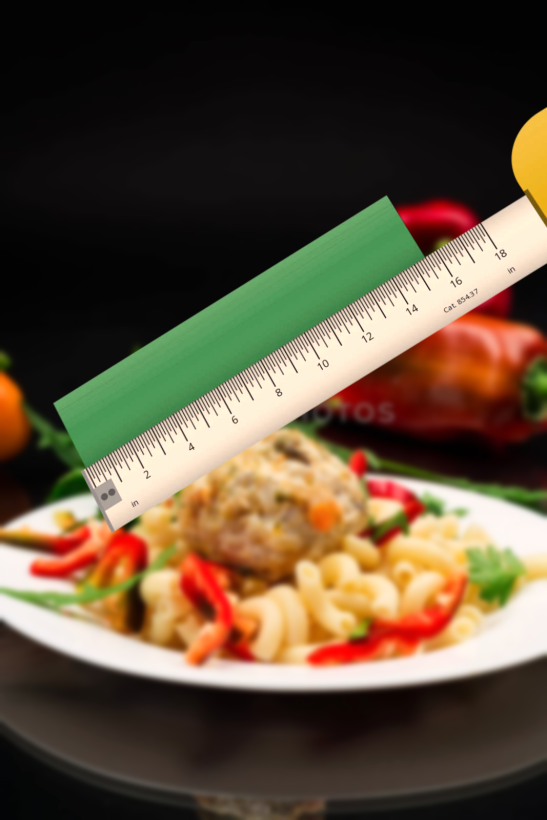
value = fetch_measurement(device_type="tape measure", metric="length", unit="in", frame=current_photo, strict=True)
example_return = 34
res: 15.5
